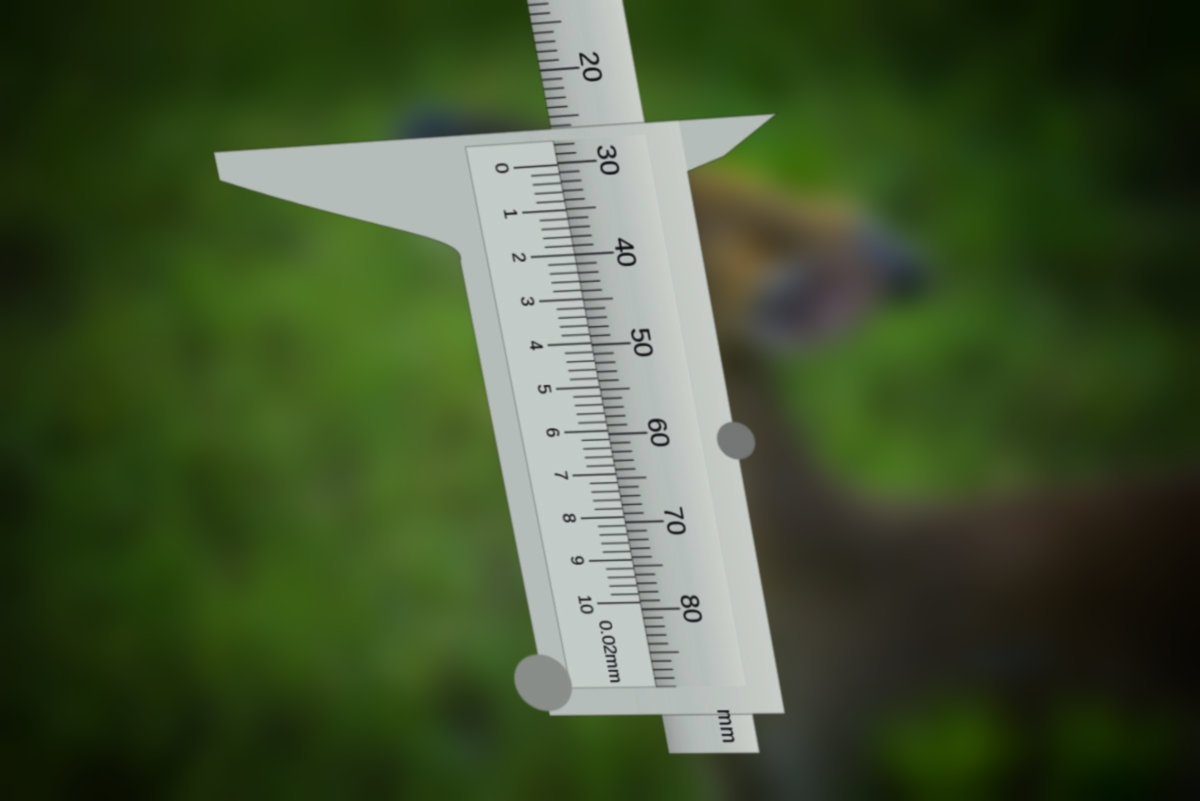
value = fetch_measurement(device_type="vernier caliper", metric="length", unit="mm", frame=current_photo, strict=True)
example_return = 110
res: 30.2
